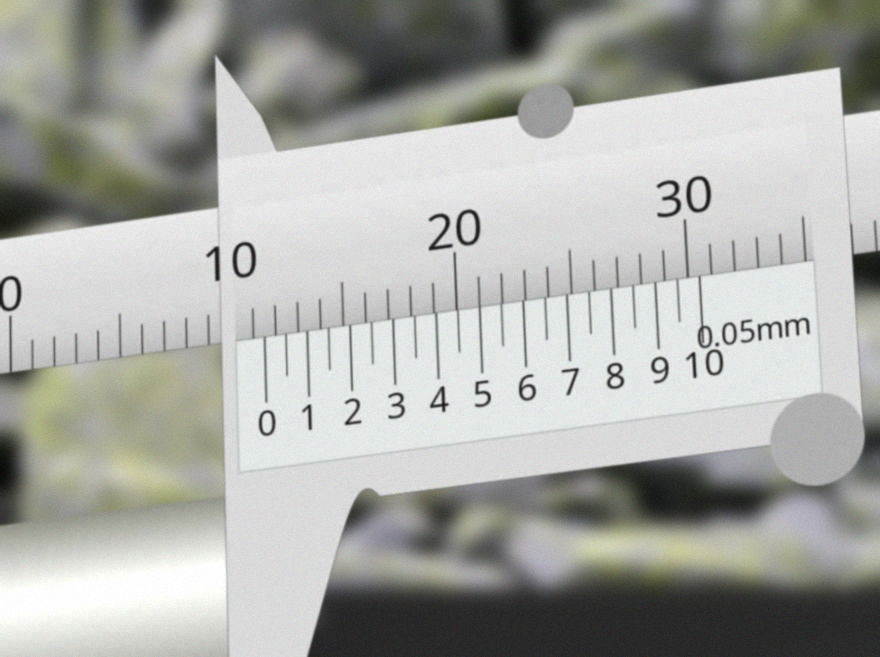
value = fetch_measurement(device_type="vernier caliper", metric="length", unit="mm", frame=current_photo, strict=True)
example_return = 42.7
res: 11.5
